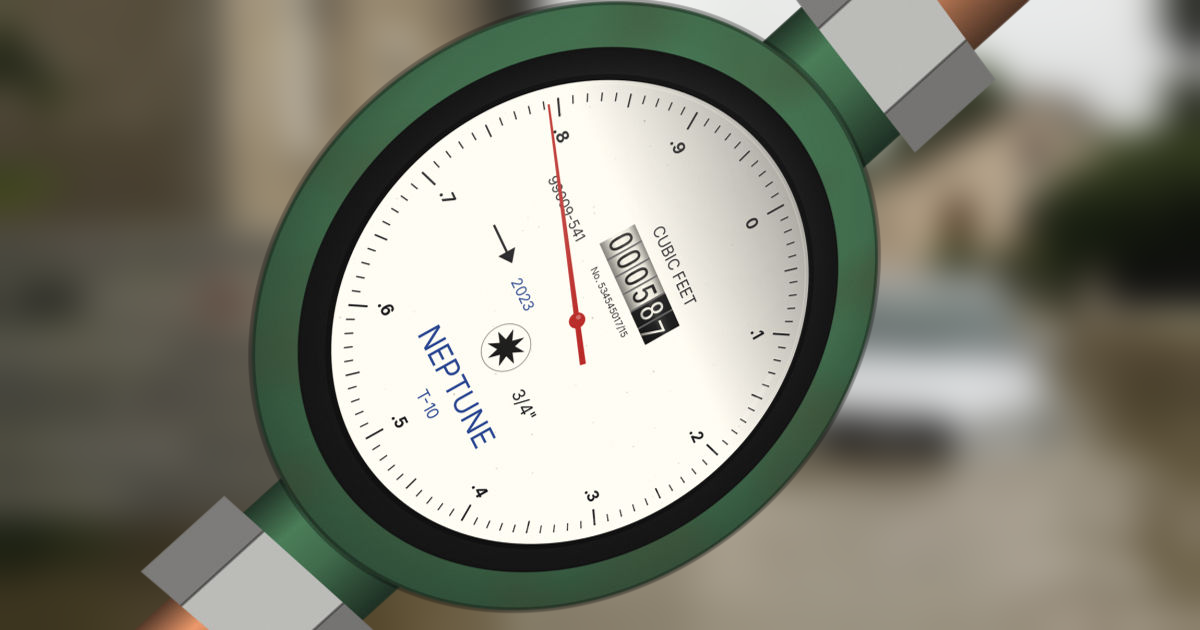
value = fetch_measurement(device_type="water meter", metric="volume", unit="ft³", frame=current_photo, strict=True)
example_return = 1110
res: 586.79
